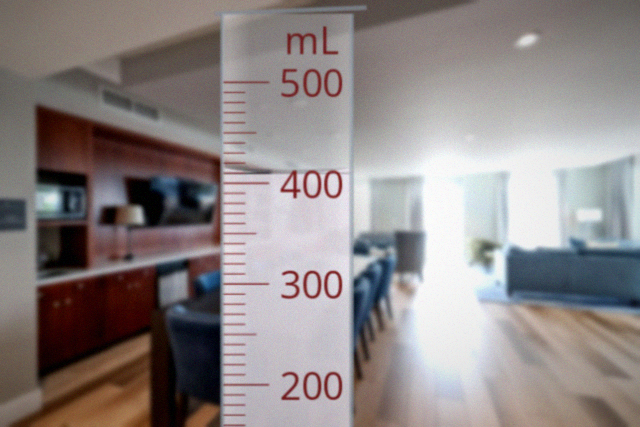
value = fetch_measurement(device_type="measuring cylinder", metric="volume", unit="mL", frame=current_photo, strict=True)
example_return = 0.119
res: 410
